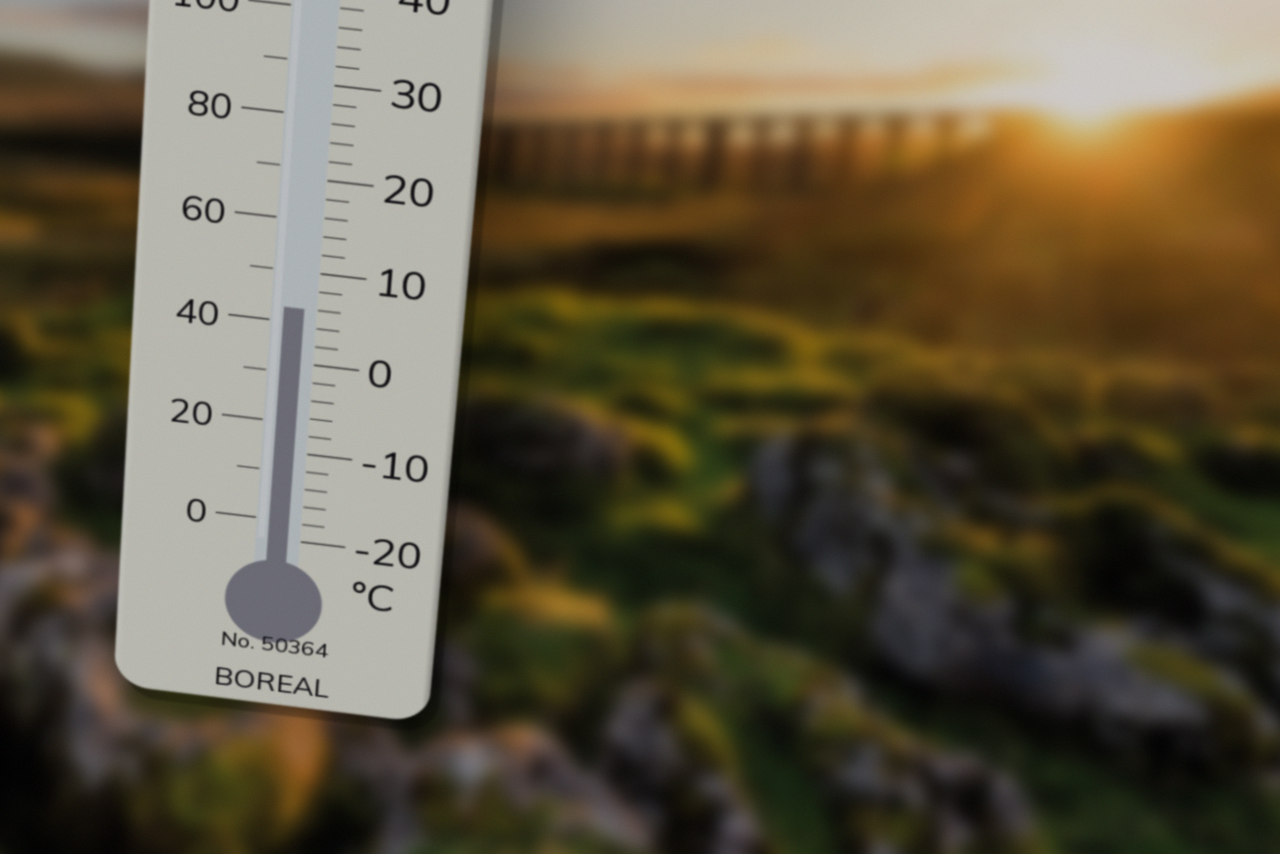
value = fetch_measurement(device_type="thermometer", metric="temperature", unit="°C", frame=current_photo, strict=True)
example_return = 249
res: 6
